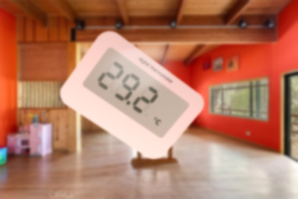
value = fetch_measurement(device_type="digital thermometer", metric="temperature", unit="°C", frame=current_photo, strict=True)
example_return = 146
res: 29.2
